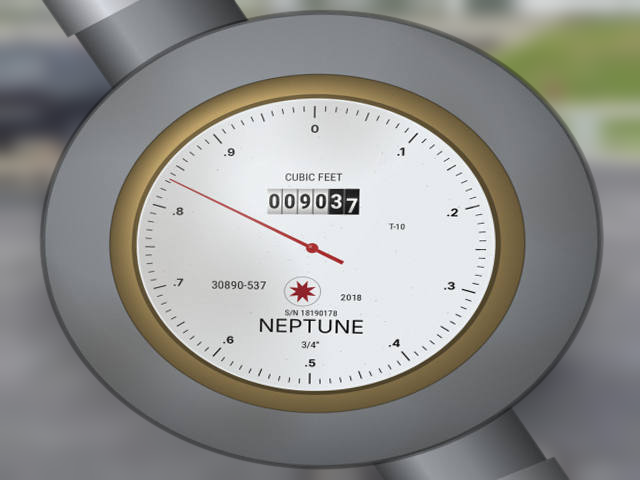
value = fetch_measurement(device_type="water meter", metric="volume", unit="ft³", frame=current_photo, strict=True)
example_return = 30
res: 9036.83
